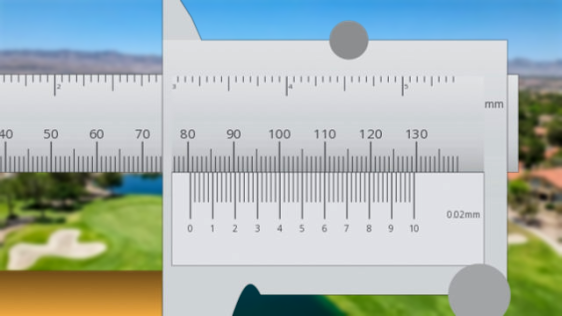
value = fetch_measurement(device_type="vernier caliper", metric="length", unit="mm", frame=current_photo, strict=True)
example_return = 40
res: 80.5
